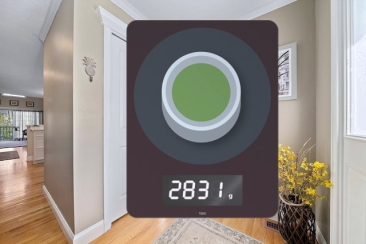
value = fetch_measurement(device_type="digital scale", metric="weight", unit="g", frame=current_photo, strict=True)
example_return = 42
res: 2831
